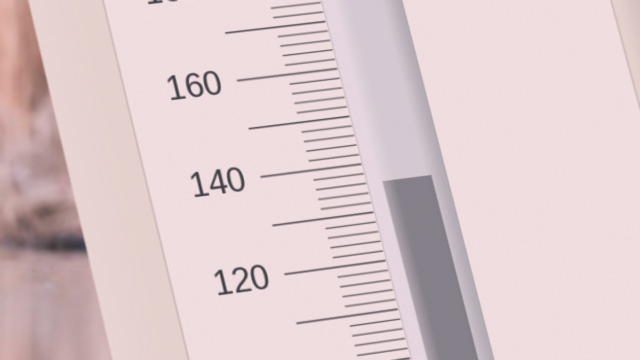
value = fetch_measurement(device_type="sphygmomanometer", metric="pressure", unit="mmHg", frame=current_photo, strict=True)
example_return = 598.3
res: 136
